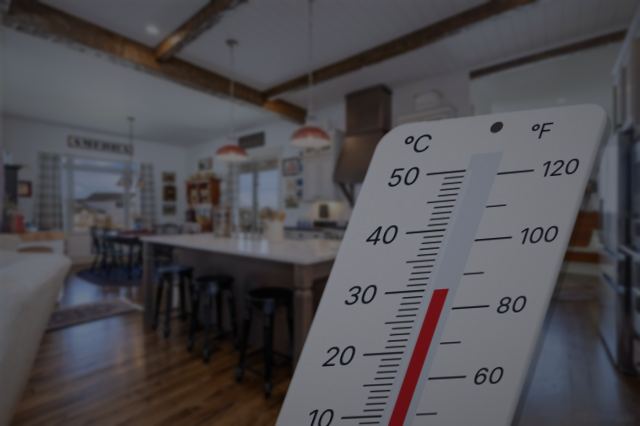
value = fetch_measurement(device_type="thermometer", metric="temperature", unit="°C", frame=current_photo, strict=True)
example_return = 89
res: 30
